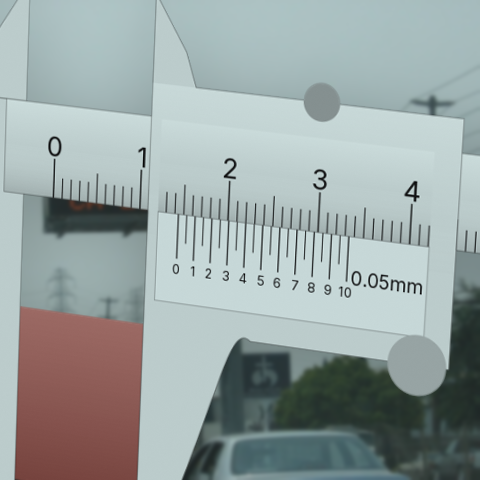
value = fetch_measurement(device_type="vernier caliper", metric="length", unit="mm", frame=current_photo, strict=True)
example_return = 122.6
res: 14.4
